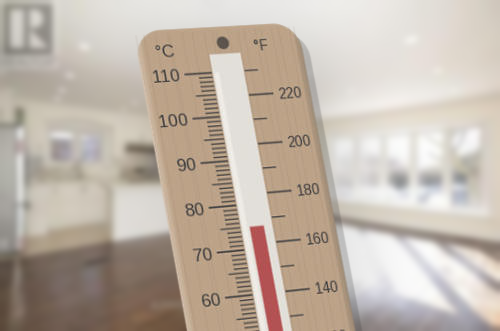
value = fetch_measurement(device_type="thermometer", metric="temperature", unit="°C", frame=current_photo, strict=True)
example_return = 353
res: 75
